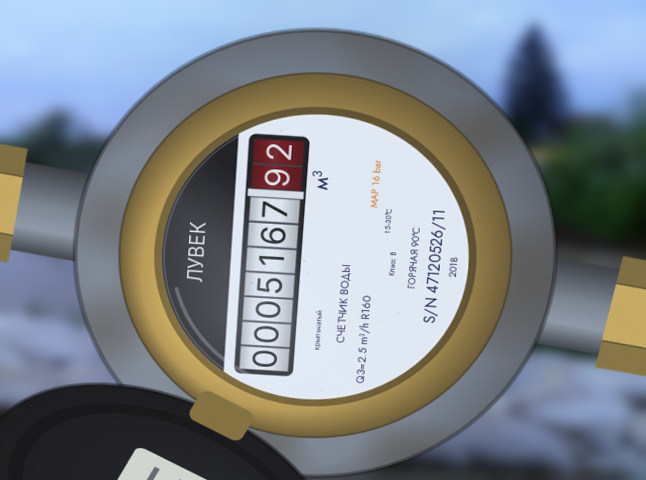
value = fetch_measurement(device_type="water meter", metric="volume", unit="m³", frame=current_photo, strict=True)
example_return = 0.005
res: 5167.92
